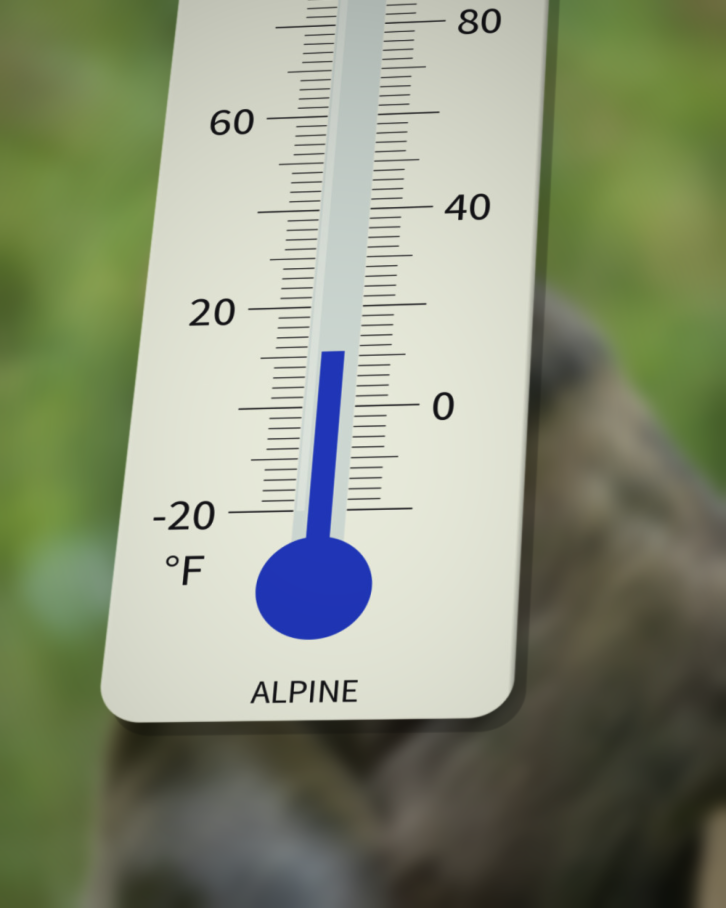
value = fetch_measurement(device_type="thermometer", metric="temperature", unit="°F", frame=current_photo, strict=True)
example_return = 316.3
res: 11
